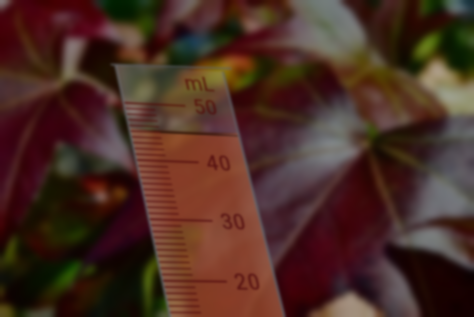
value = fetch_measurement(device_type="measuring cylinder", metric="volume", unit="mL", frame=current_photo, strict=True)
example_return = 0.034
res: 45
